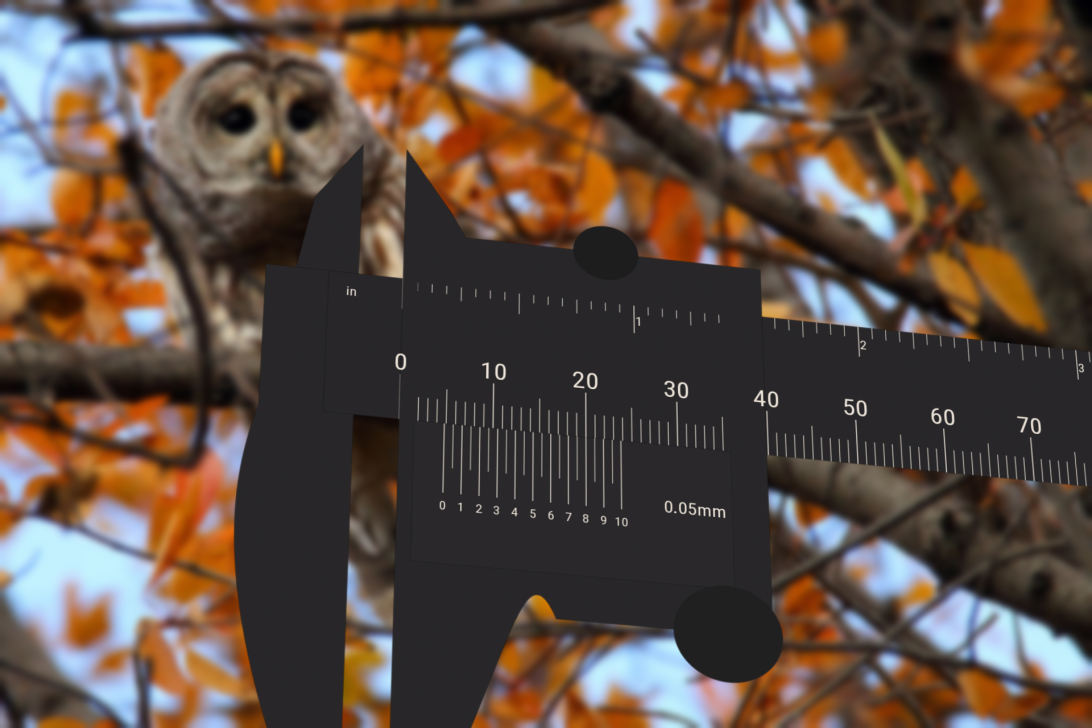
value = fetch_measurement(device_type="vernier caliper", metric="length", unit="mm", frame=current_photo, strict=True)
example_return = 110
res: 4.8
